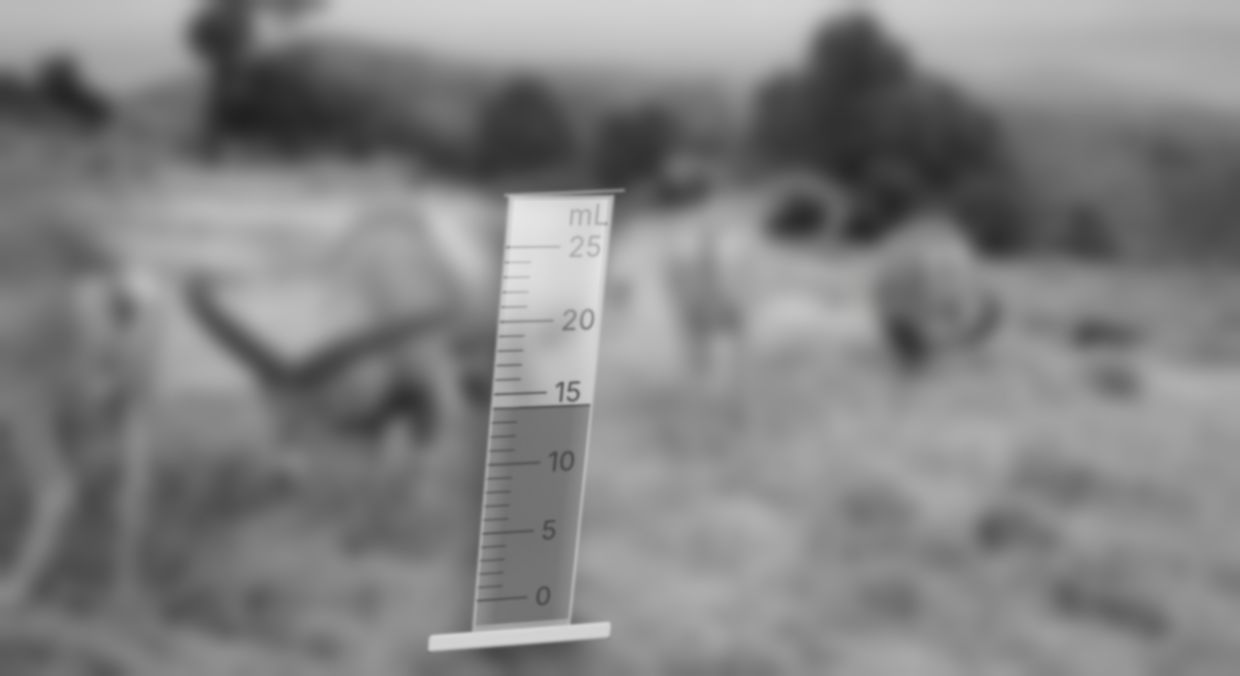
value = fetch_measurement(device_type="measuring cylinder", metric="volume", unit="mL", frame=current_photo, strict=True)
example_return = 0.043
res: 14
